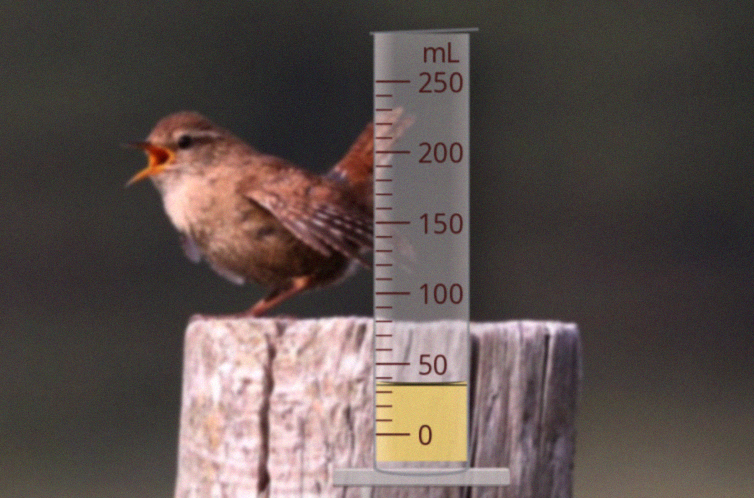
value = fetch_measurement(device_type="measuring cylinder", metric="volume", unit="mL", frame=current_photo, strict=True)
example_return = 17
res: 35
